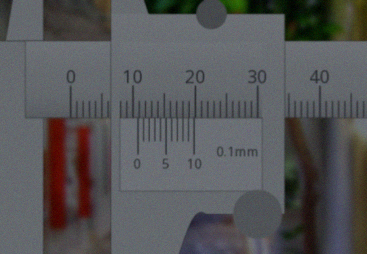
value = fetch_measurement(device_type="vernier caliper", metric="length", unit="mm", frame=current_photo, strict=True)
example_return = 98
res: 10.8
